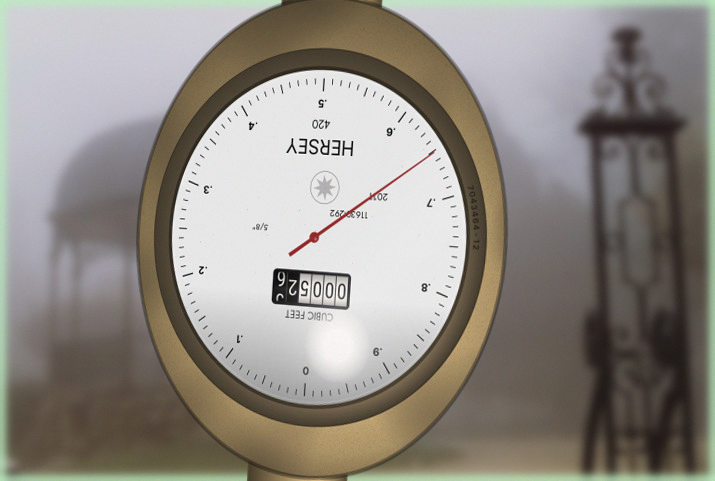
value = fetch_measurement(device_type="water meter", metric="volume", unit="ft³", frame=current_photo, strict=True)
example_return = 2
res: 525.65
